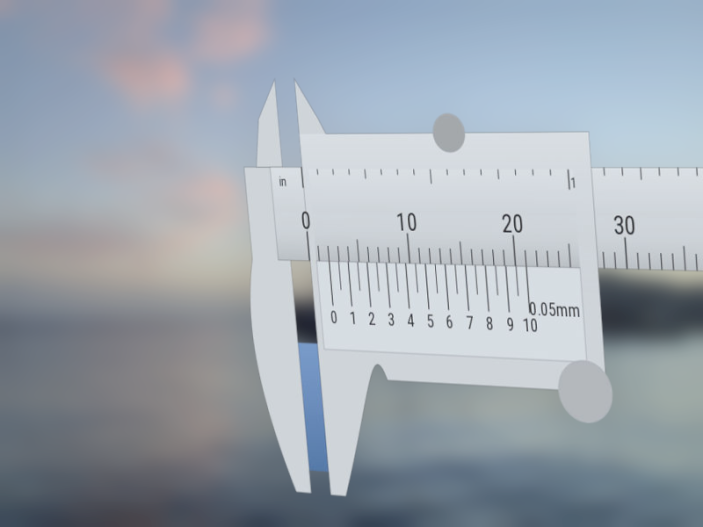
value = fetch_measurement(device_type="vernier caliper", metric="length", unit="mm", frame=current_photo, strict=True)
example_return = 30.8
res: 2.0
